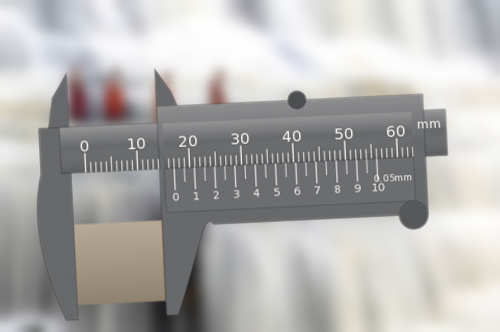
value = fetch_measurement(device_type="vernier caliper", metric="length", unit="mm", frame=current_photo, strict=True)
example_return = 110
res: 17.0
